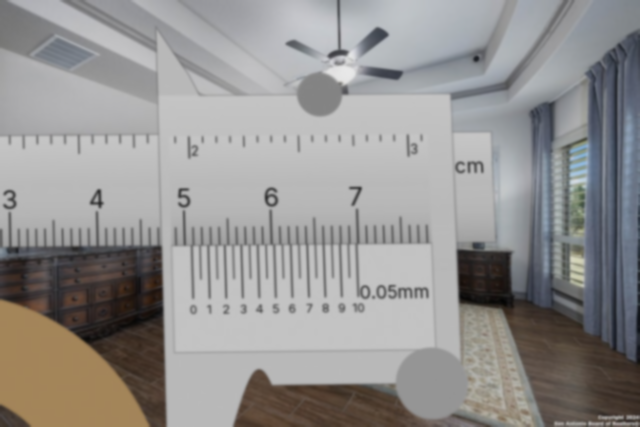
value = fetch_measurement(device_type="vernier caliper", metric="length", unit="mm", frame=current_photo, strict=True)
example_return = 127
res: 50.8
